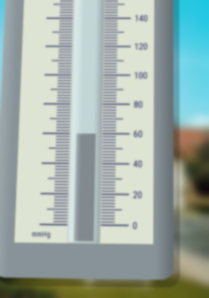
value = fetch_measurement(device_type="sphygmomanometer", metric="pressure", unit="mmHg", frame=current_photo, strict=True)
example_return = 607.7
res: 60
